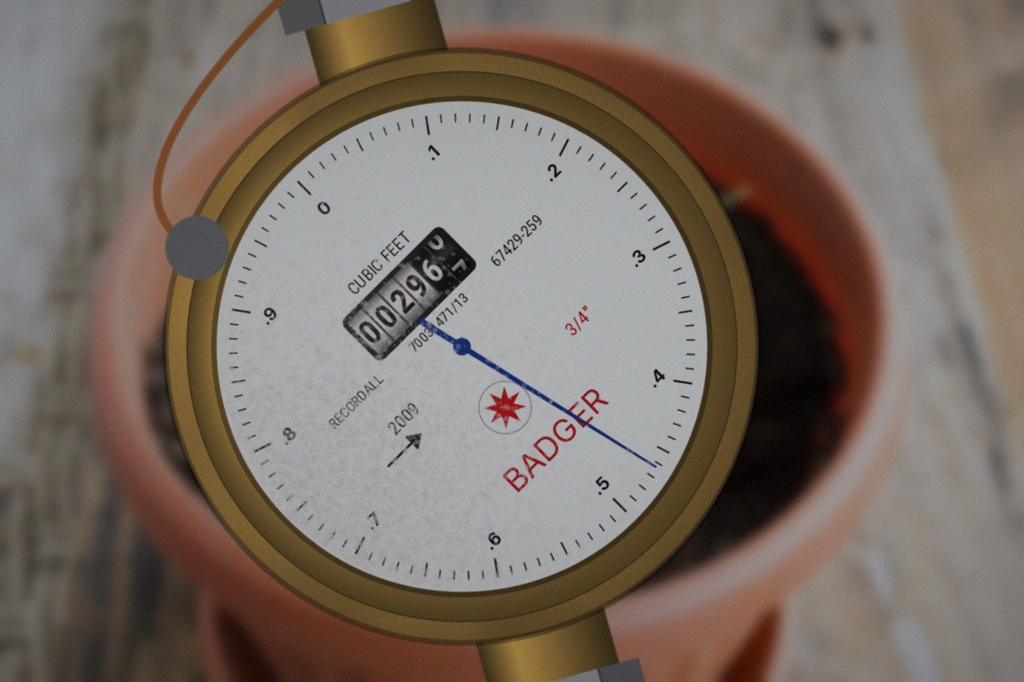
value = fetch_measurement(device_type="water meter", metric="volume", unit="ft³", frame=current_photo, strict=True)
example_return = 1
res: 2966.46
